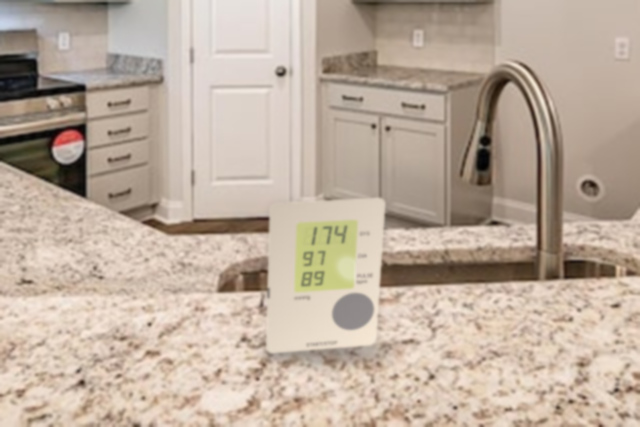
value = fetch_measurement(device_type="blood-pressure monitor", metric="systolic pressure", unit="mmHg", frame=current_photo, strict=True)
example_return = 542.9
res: 174
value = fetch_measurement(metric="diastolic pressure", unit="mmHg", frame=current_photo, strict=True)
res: 97
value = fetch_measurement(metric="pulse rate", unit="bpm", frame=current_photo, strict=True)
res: 89
